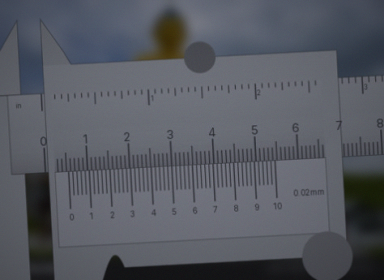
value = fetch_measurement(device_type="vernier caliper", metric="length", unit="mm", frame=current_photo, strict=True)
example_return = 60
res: 5.5
